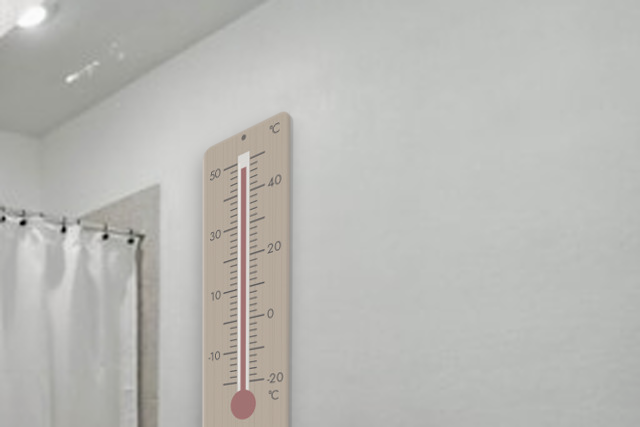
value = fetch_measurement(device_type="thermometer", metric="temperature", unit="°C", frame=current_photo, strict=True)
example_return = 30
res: 48
